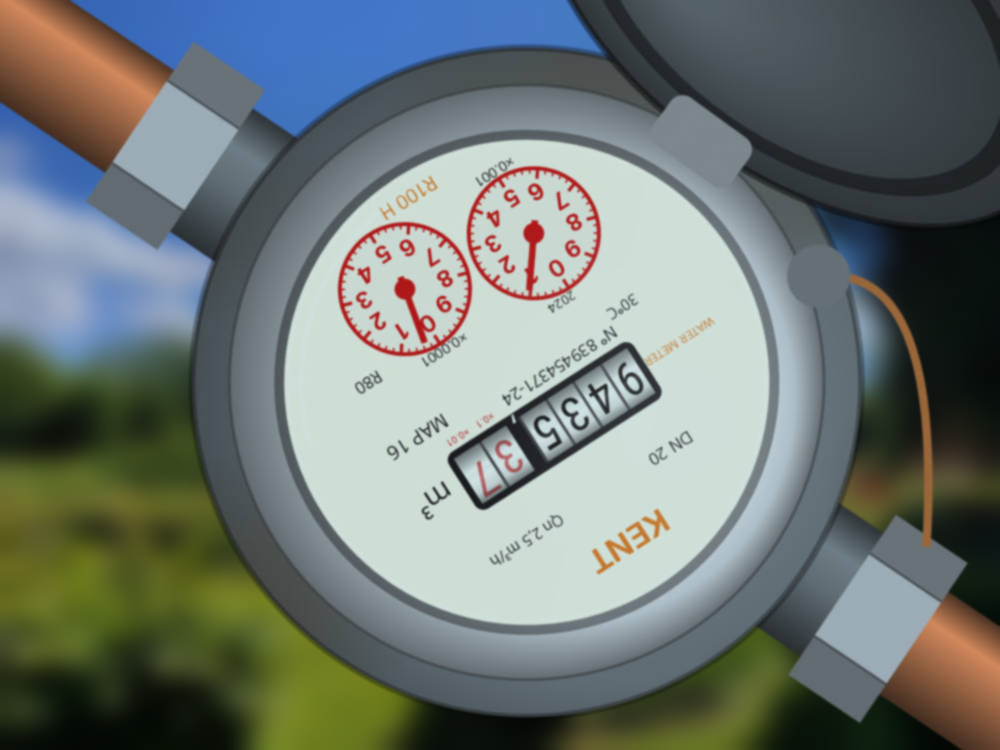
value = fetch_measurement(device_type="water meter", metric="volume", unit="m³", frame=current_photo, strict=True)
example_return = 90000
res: 9435.3710
